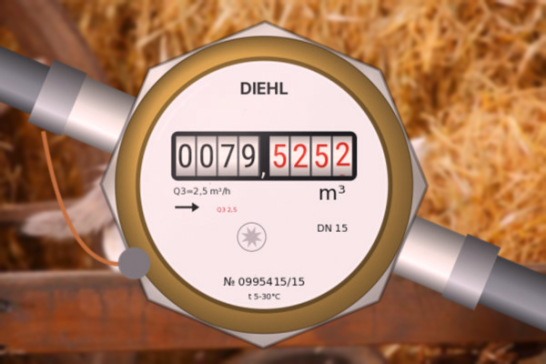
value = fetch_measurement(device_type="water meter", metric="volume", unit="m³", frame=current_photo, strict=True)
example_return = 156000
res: 79.5252
